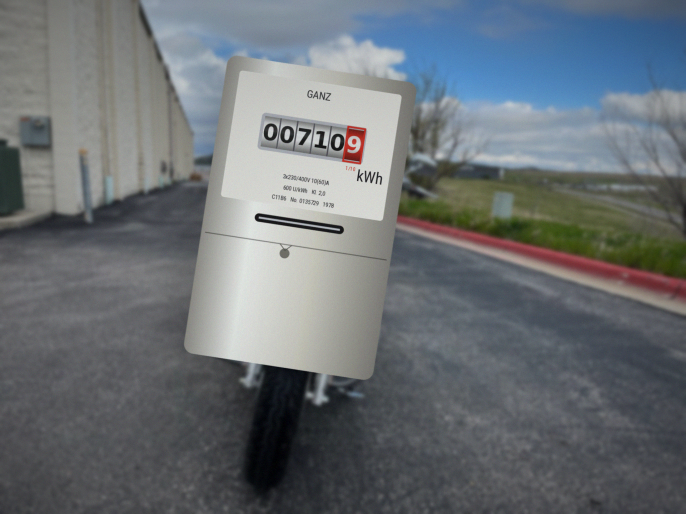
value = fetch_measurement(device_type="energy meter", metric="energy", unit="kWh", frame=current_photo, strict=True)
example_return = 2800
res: 710.9
